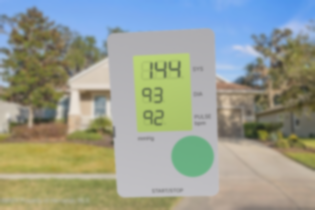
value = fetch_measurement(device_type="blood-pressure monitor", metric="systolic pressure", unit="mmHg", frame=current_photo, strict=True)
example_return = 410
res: 144
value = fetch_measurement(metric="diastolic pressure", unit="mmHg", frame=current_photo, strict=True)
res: 93
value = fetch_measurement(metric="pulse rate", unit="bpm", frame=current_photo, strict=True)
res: 92
